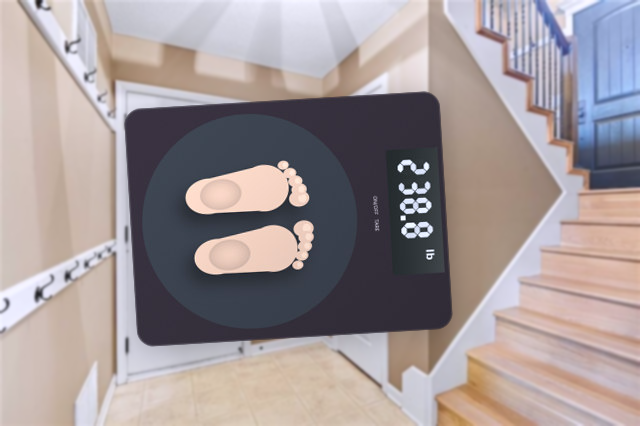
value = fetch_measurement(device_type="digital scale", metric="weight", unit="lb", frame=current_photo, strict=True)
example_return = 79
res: 238.8
